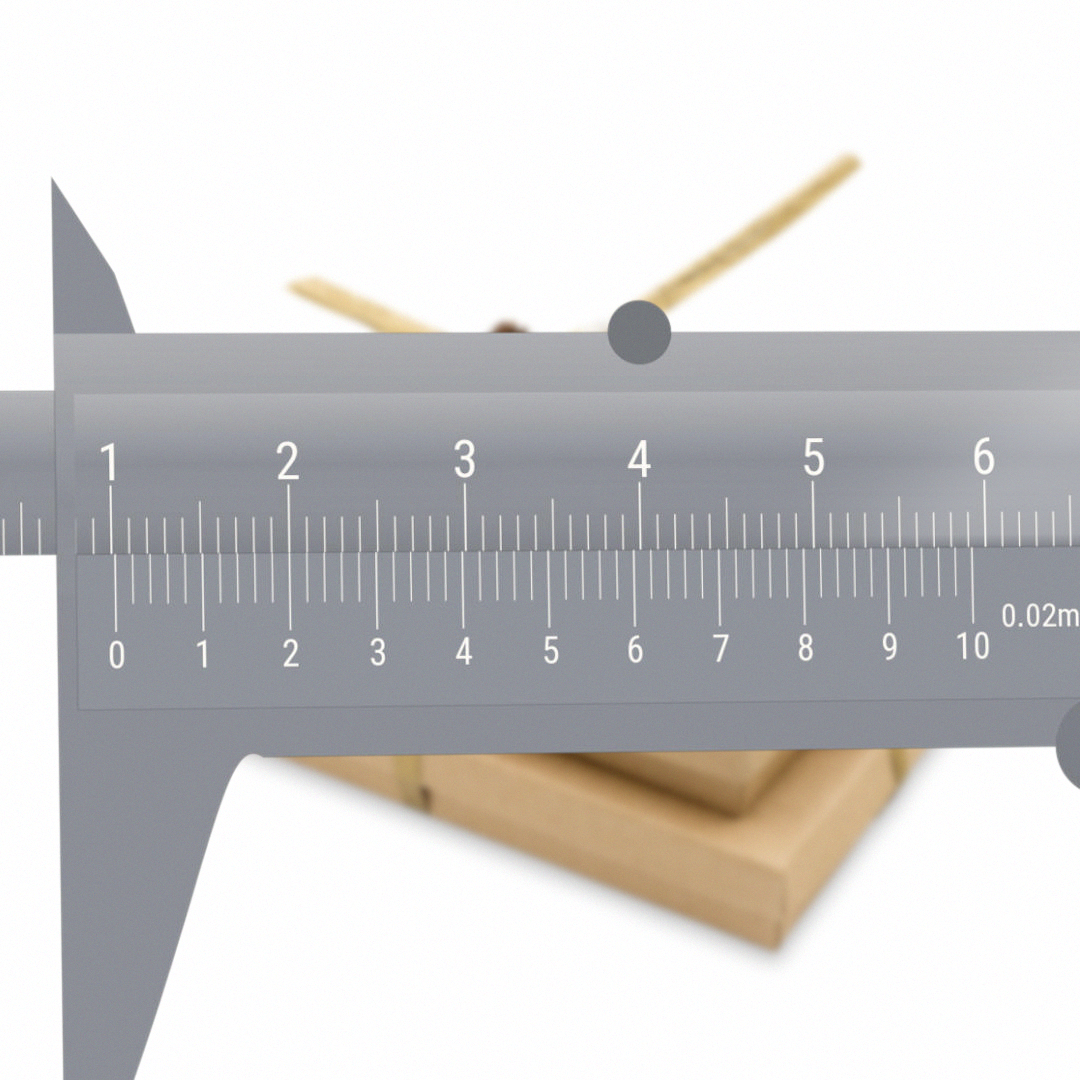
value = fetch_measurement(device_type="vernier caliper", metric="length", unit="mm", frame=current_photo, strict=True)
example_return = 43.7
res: 10.2
